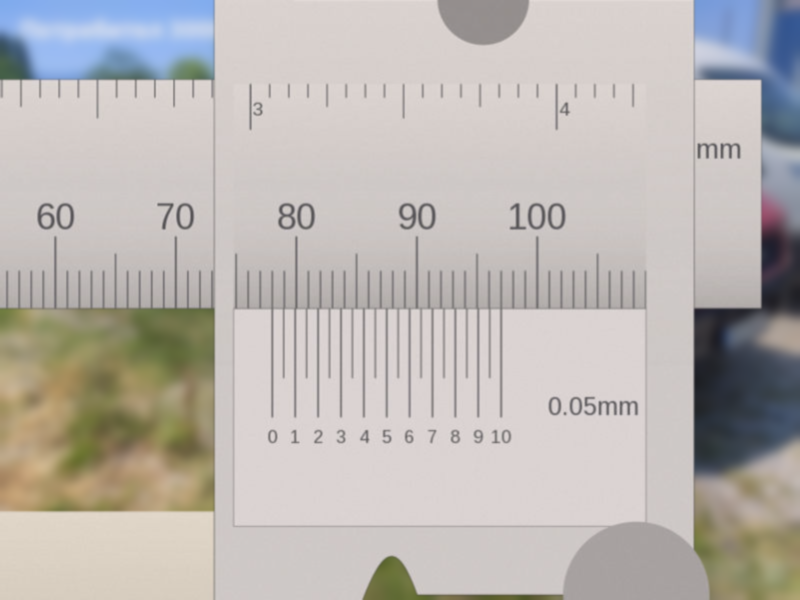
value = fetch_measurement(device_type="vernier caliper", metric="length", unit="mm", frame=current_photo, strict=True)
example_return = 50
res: 78.0
